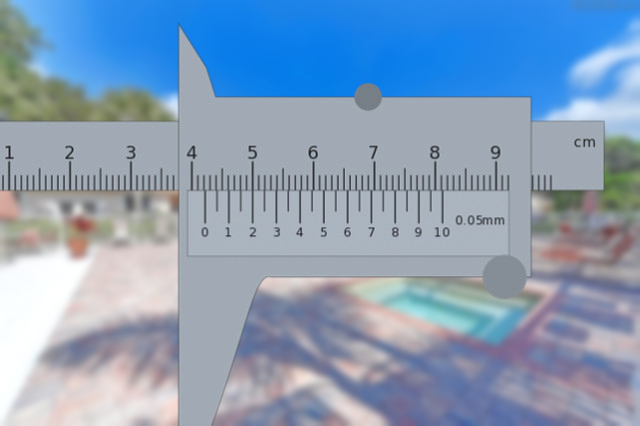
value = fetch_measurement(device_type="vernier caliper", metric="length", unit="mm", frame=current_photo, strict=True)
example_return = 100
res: 42.2
